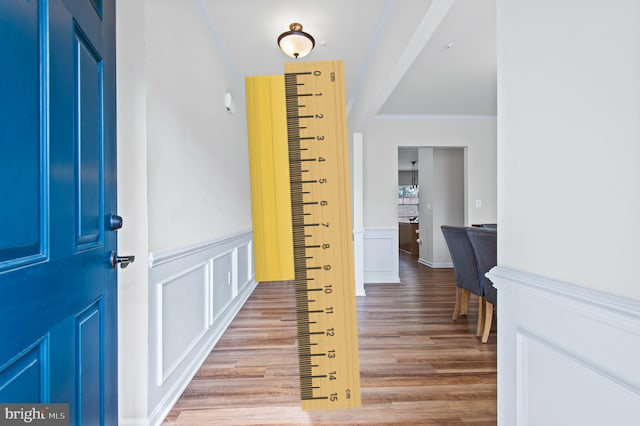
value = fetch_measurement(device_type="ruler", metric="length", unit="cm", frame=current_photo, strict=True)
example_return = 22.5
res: 9.5
